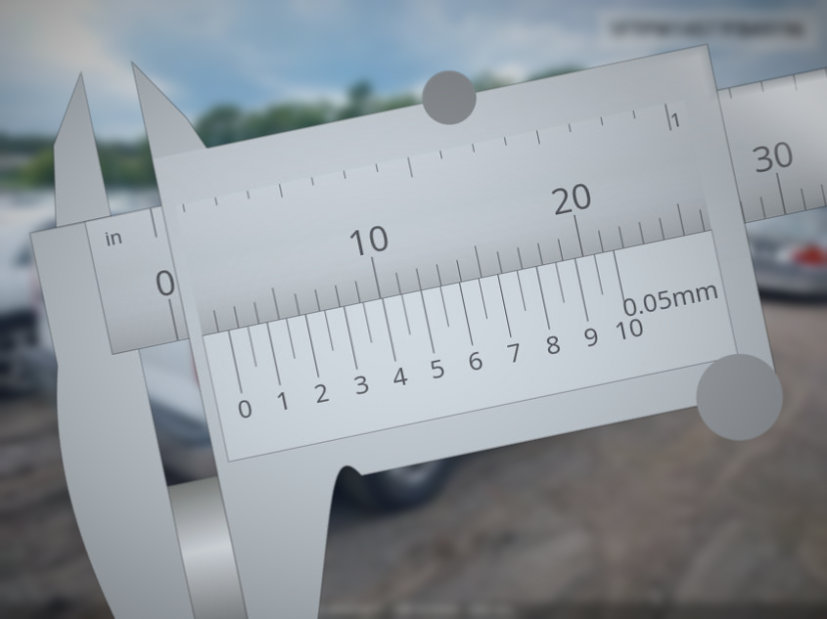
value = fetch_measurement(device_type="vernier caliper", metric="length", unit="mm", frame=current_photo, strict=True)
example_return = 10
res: 2.5
